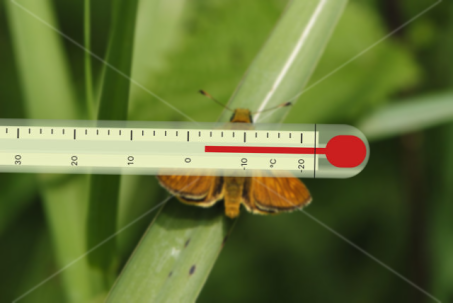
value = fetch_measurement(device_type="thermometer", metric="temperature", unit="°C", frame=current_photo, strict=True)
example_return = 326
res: -3
